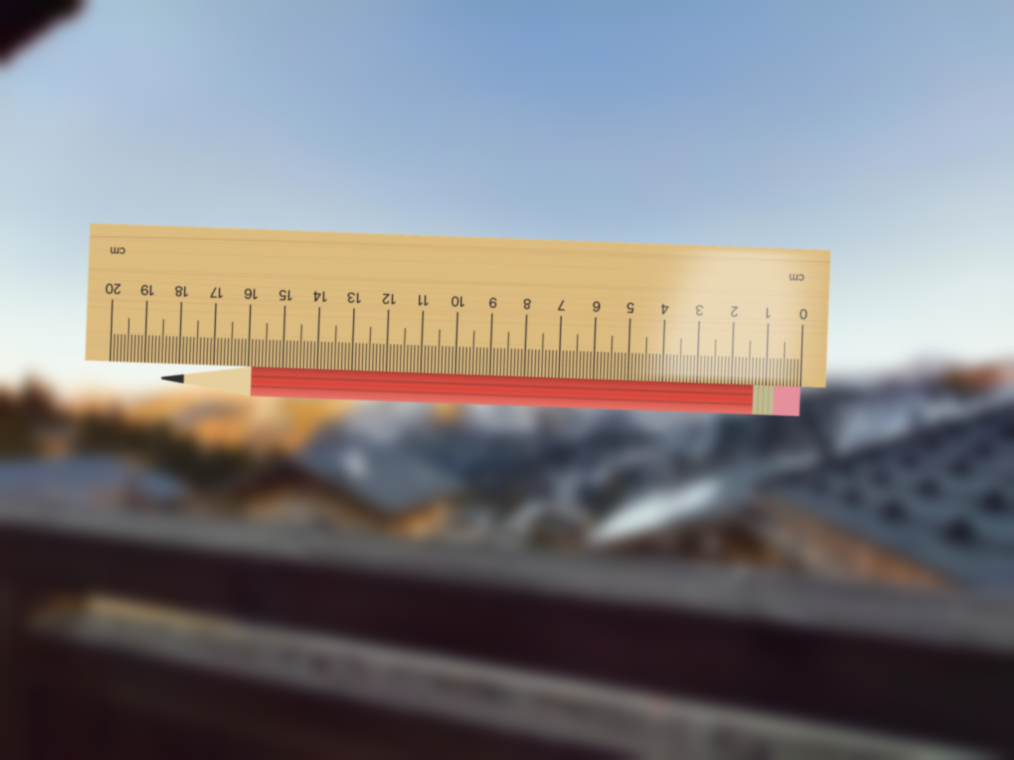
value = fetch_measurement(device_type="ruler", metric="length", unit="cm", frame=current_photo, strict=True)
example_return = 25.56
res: 18.5
